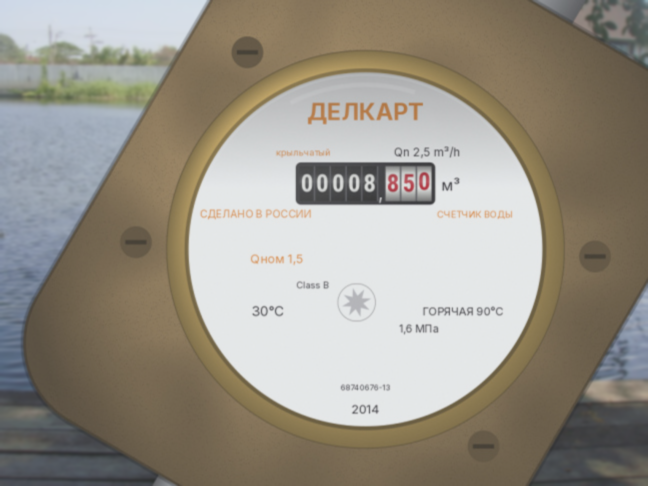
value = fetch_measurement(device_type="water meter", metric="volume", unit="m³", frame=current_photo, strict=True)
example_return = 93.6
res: 8.850
